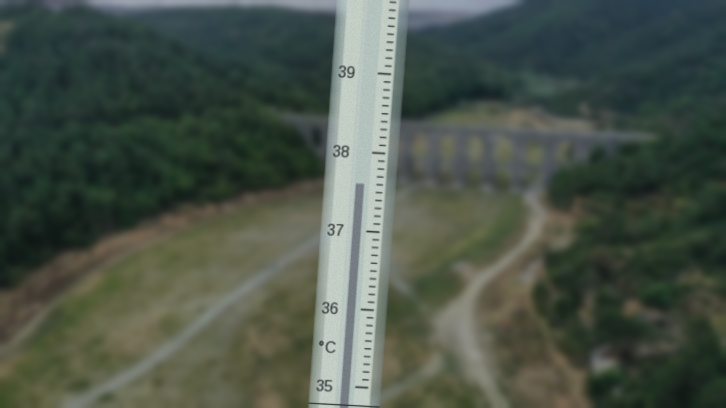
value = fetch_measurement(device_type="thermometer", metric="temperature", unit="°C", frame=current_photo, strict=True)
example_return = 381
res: 37.6
